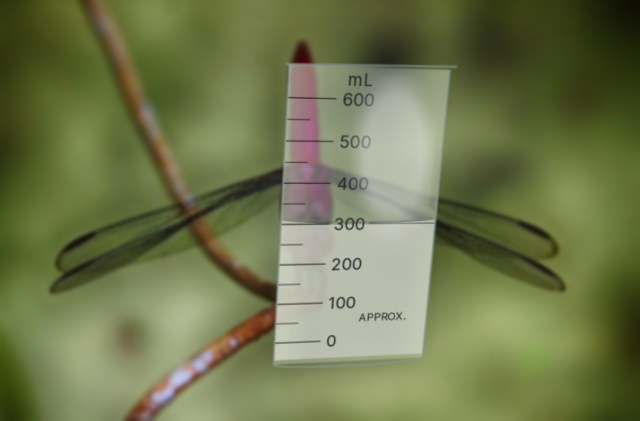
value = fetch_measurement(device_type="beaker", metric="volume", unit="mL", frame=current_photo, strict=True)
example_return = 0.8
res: 300
